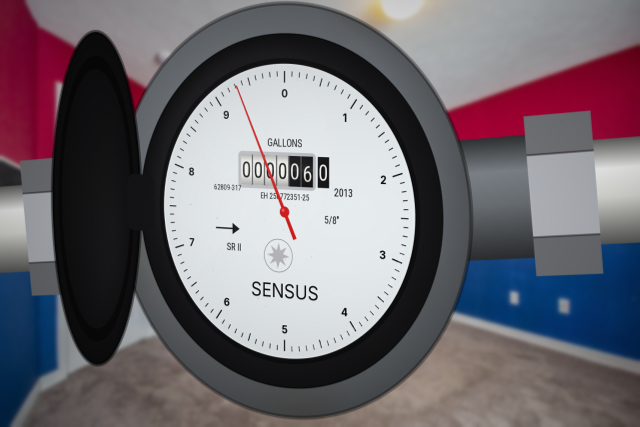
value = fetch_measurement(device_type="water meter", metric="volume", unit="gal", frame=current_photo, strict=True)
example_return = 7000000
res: 59.3
